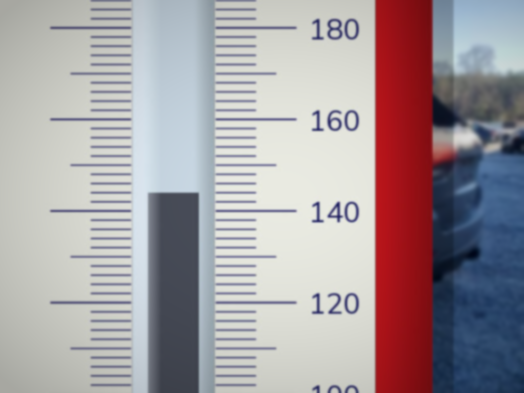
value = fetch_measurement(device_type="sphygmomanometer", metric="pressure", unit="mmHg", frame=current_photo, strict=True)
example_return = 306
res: 144
